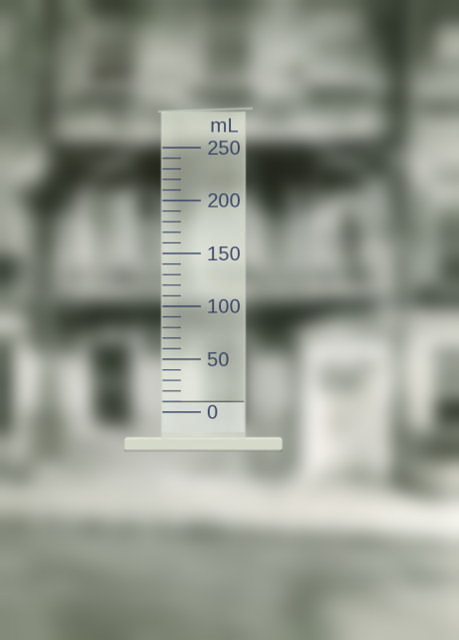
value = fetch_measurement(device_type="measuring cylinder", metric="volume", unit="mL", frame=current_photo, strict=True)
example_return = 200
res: 10
